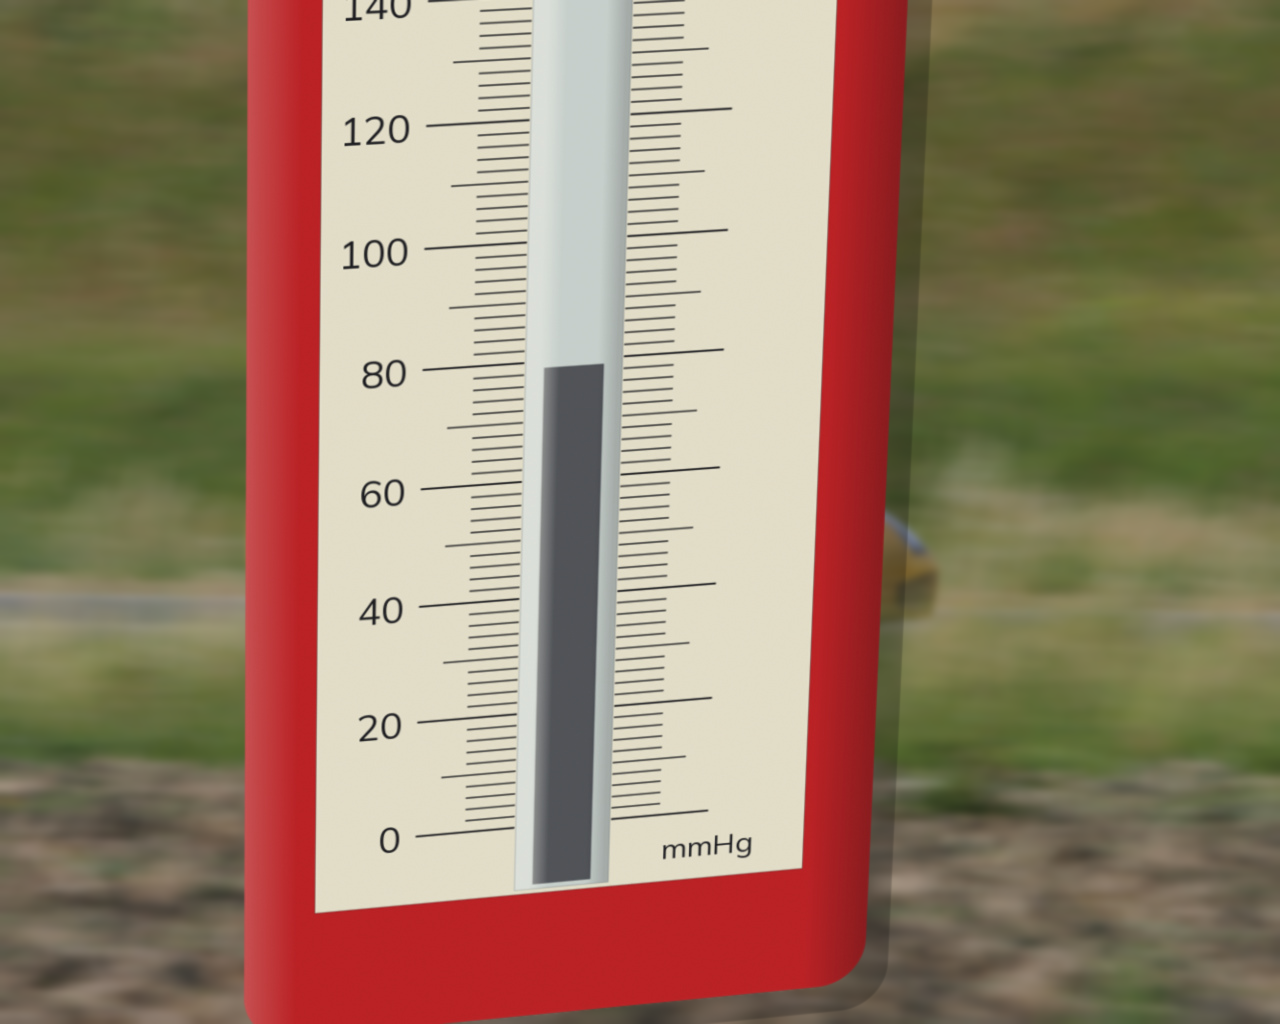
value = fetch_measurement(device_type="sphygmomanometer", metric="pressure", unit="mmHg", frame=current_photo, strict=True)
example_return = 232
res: 79
